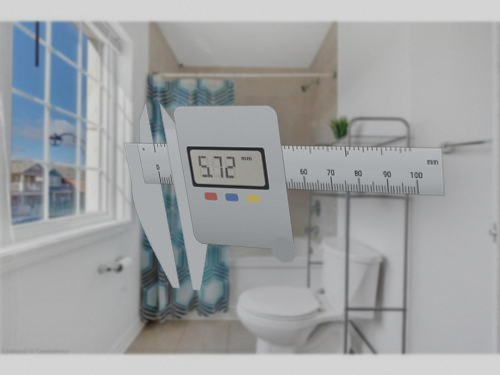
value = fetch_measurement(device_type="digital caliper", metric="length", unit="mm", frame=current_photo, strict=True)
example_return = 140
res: 5.72
